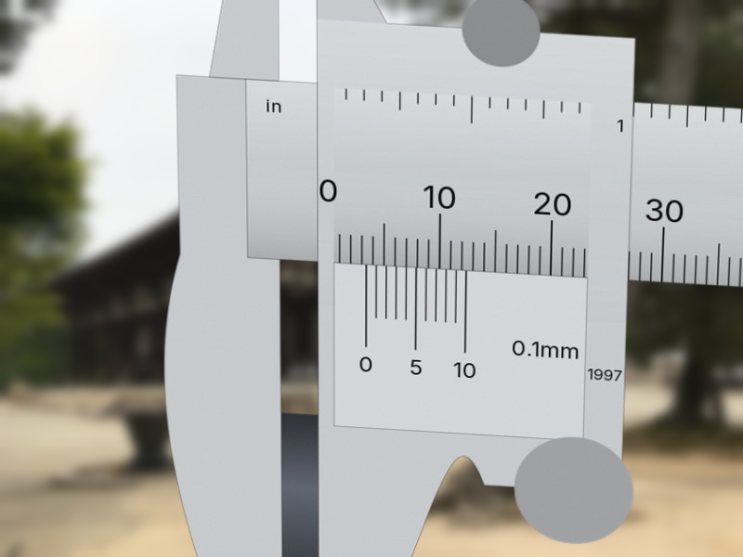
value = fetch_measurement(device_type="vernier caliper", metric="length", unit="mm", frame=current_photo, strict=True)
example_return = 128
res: 3.4
